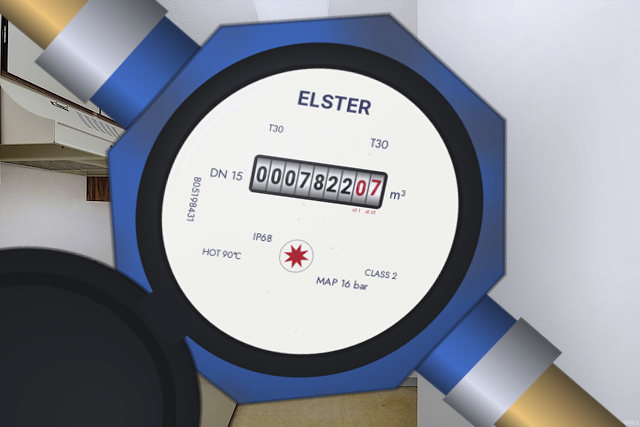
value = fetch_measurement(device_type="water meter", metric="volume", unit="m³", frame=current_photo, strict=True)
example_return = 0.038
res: 7822.07
